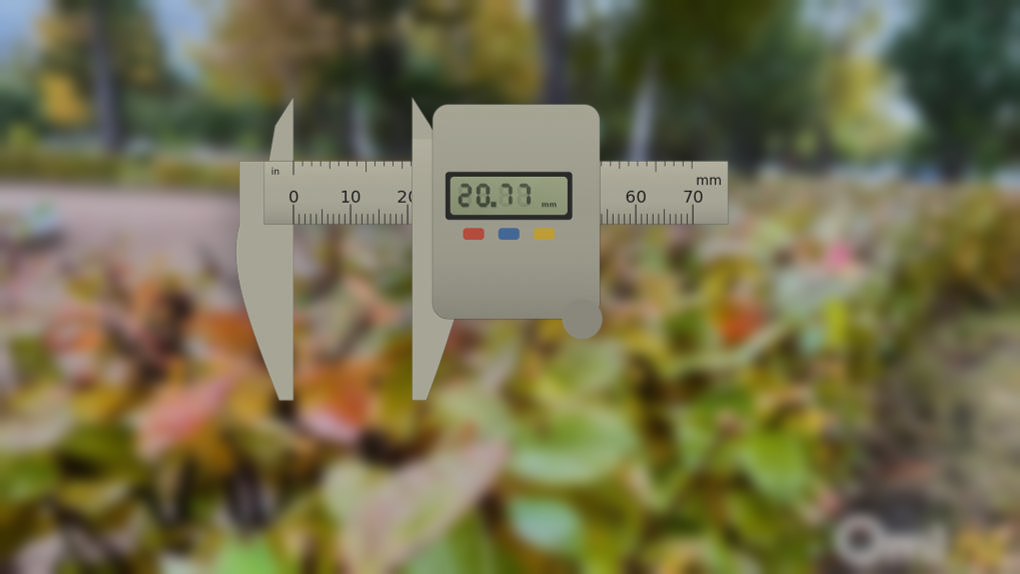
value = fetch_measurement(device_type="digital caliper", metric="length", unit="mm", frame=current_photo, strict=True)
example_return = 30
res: 20.77
